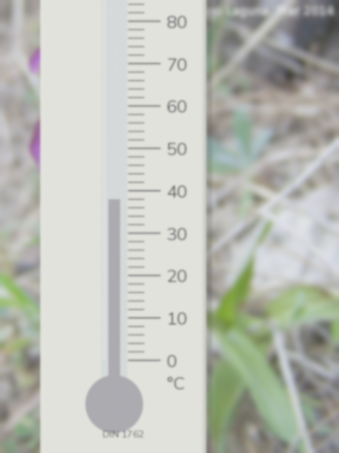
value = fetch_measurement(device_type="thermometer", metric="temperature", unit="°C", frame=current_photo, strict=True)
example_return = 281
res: 38
